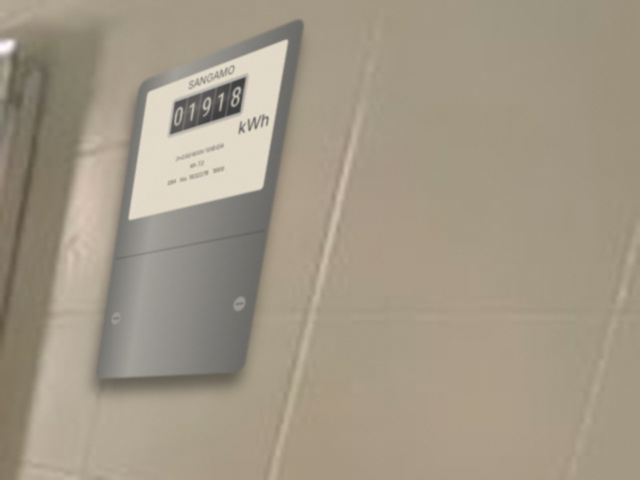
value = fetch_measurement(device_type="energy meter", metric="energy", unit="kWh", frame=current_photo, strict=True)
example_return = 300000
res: 1918
